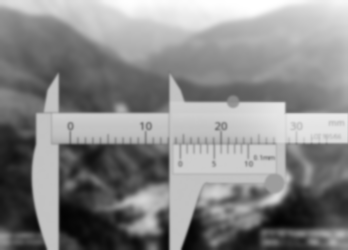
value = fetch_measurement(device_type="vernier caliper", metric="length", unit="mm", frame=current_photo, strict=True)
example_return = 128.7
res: 14.6
